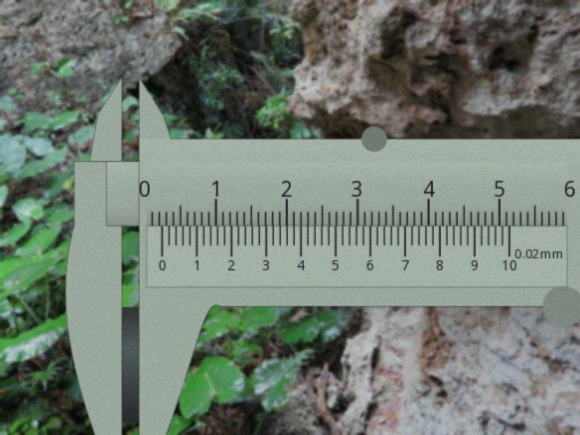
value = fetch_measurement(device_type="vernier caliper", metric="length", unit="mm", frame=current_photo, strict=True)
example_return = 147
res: 2.4
